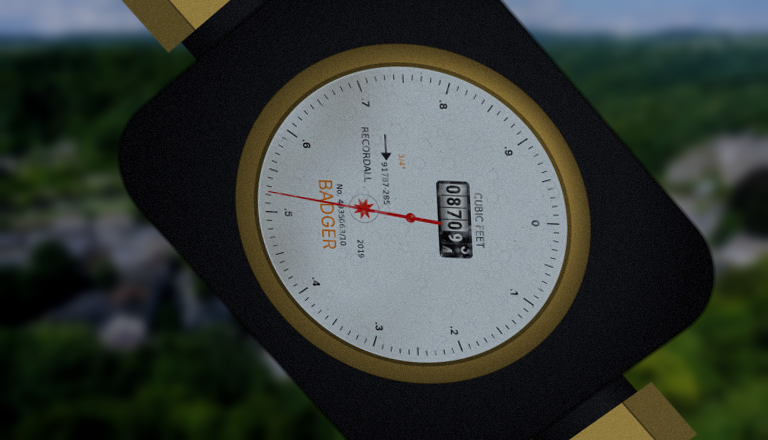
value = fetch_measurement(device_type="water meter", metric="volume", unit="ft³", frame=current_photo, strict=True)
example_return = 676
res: 87093.52
